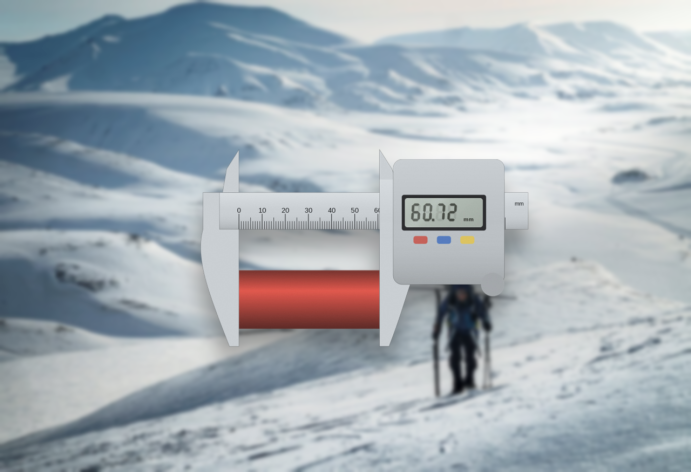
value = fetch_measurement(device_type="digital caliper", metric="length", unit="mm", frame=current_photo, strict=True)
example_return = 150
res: 60.72
